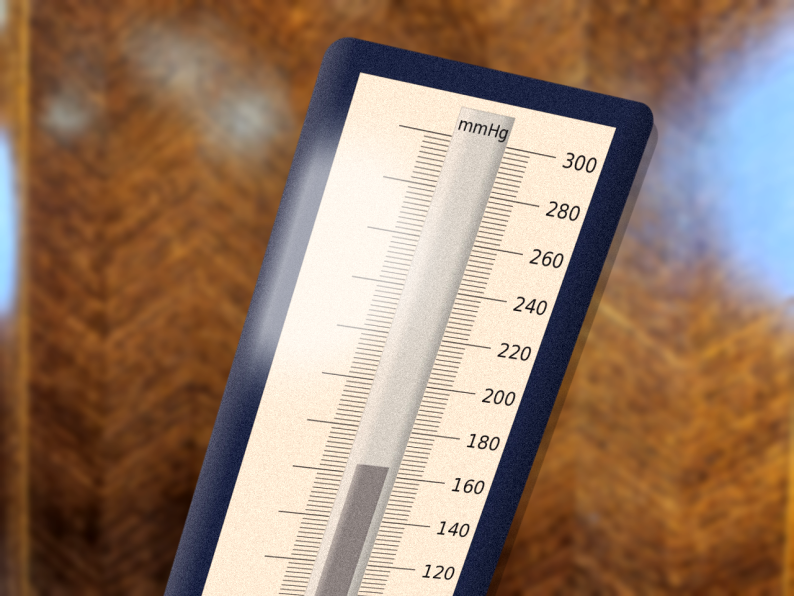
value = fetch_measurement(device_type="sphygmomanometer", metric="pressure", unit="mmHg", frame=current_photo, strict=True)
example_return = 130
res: 164
